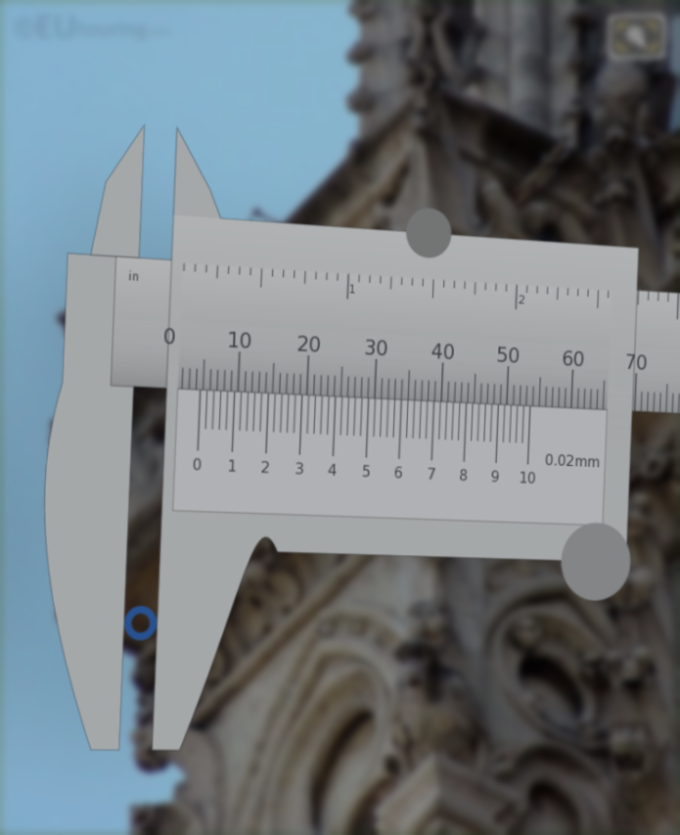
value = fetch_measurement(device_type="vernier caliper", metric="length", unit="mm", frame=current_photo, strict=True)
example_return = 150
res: 4.6
